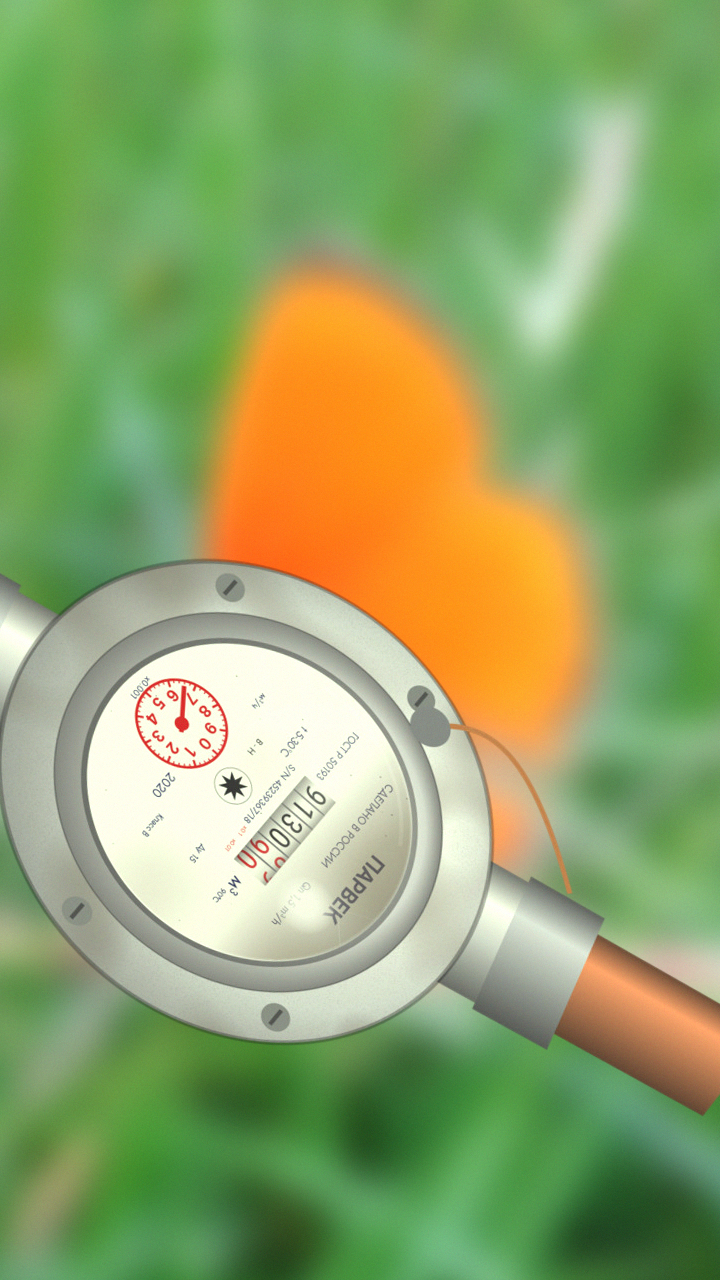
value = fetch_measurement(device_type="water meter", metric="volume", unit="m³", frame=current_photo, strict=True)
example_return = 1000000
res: 9130.896
